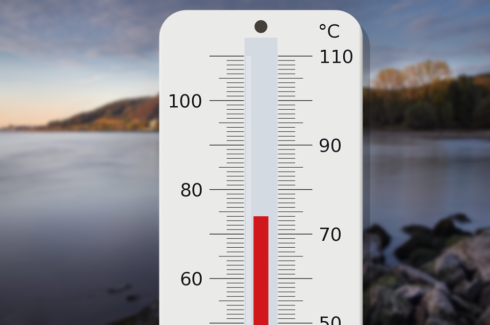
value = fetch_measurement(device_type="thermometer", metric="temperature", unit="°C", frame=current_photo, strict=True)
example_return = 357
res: 74
